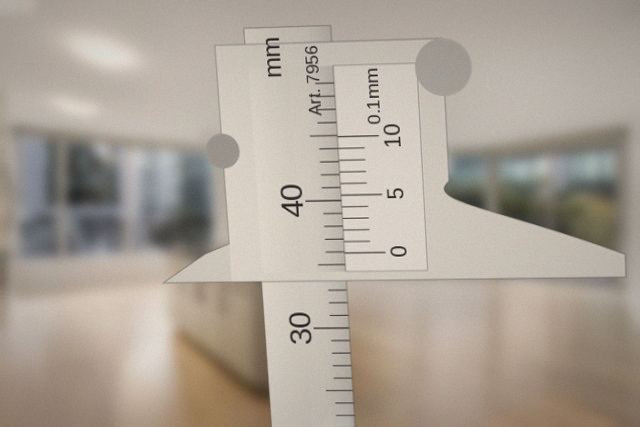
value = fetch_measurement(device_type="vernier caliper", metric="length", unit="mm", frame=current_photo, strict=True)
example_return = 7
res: 35.9
